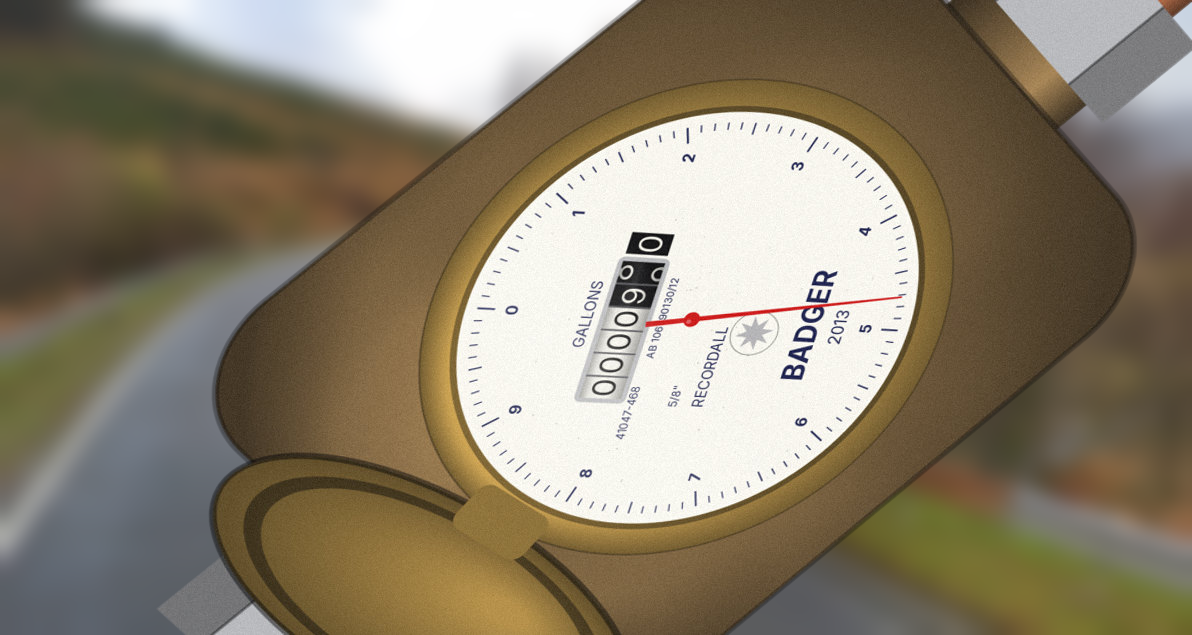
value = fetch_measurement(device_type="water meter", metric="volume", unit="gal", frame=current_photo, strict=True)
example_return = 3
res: 984.7
